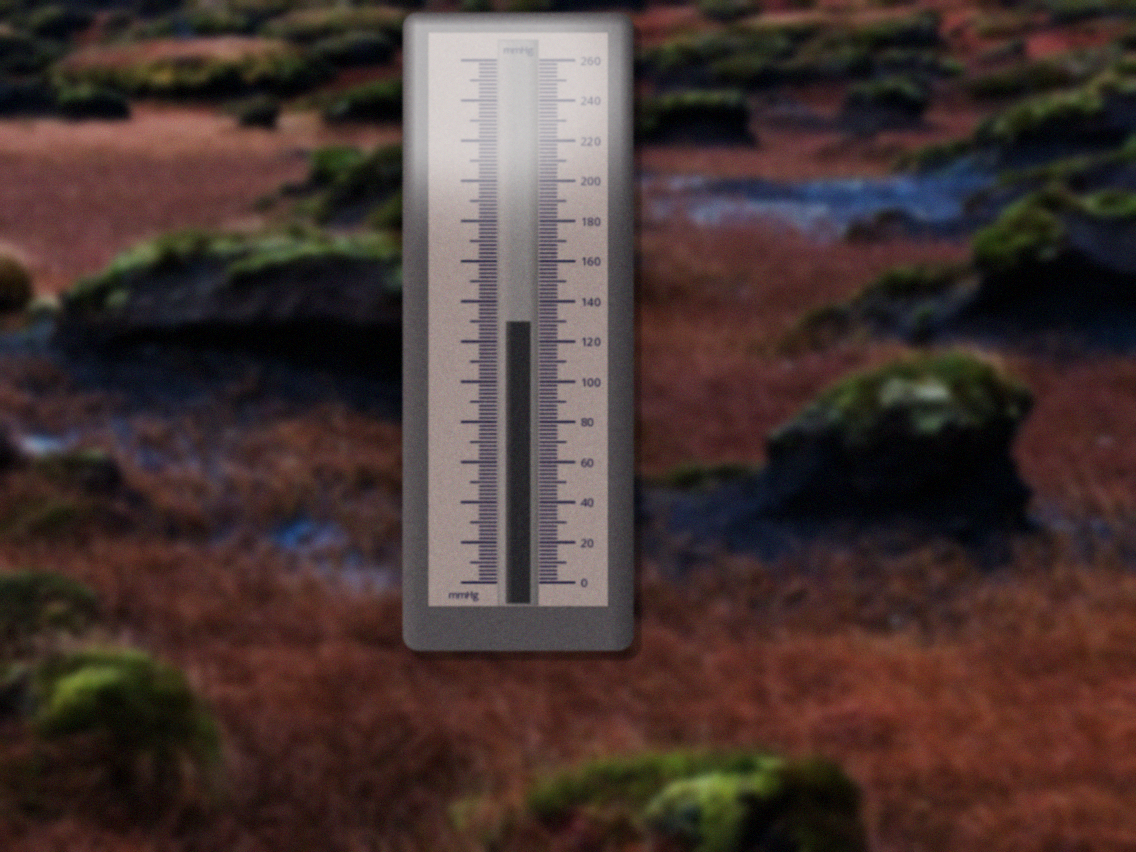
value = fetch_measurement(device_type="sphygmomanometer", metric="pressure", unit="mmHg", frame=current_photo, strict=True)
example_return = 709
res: 130
